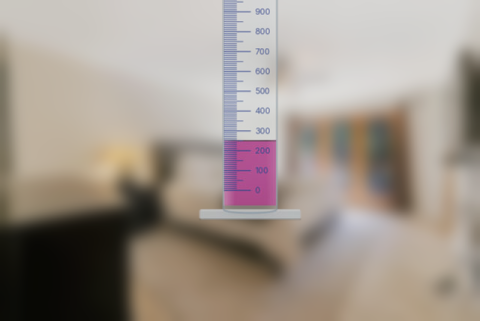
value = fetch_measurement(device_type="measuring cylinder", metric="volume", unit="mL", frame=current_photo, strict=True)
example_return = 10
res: 250
